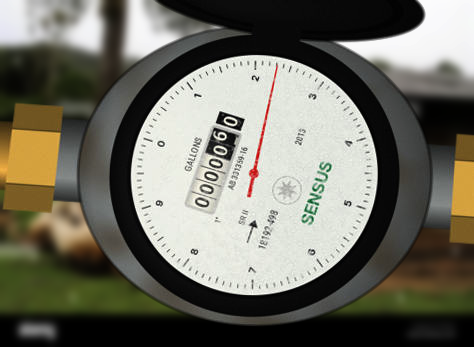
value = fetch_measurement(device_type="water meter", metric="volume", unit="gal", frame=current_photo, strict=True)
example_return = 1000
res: 62.3
